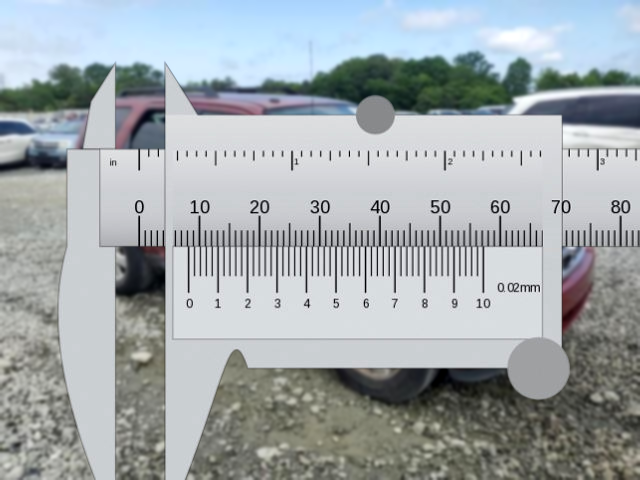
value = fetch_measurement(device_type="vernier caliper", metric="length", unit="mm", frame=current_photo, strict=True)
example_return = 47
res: 8.2
